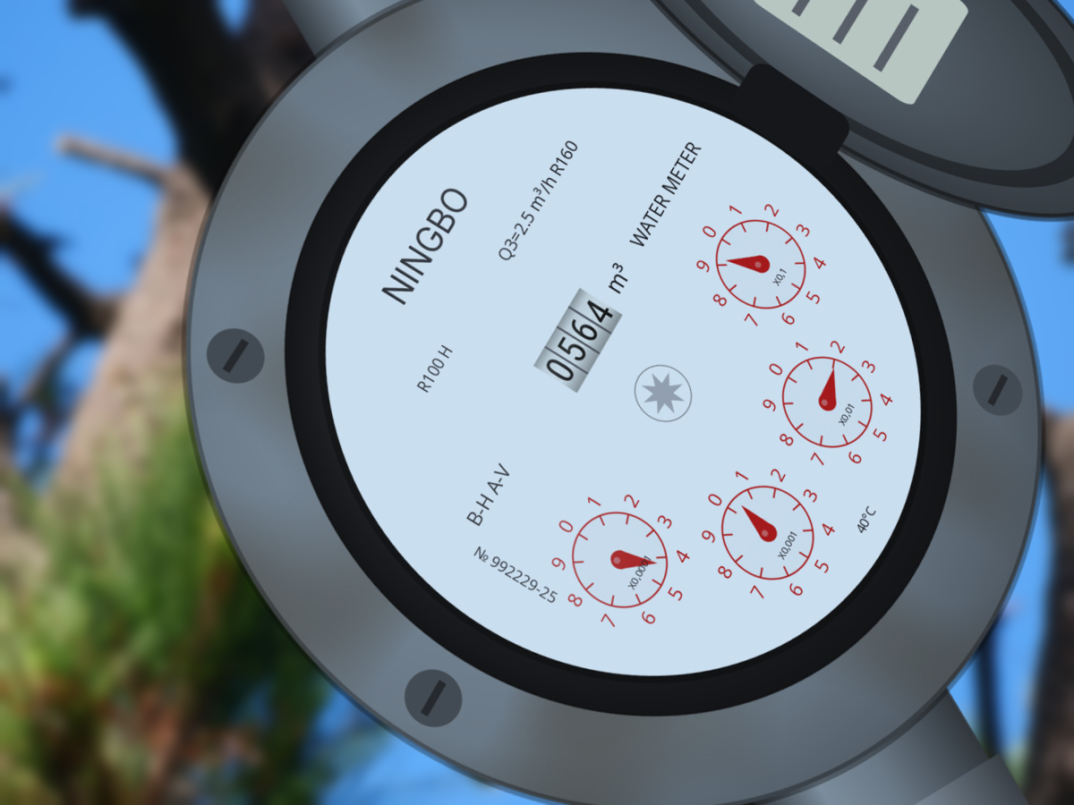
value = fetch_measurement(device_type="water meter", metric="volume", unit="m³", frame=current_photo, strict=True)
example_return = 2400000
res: 563.9204
